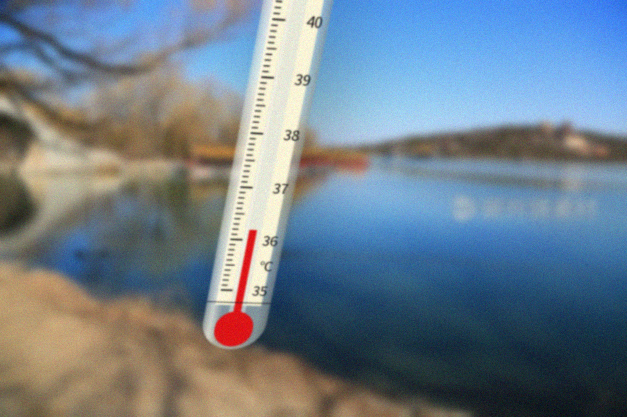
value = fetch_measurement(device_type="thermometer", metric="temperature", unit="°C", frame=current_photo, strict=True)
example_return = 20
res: 36.2
